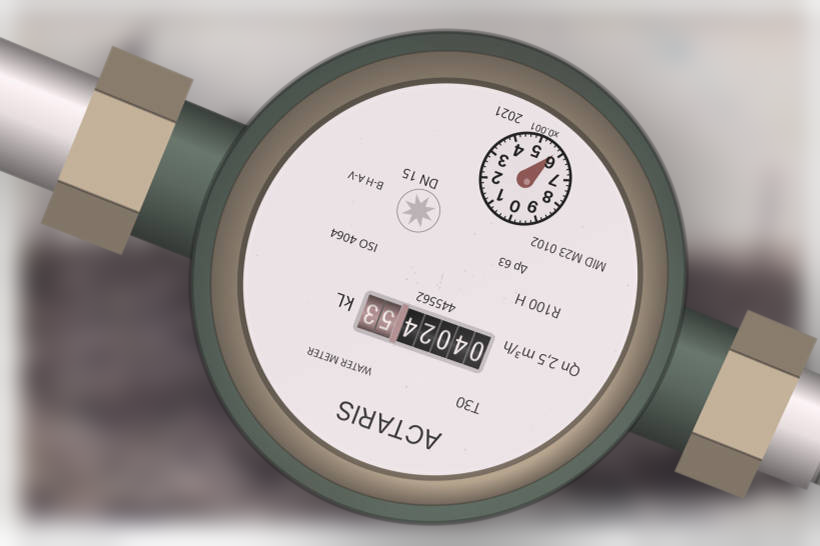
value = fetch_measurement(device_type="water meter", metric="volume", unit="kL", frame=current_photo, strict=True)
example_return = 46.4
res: 4024.535
